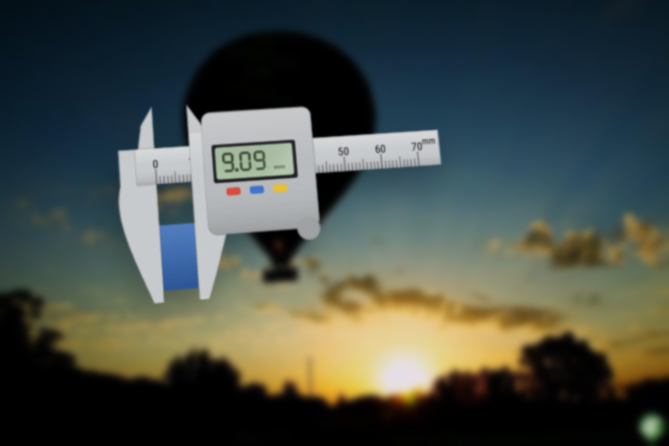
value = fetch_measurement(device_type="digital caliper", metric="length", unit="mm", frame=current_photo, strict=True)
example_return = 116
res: 9.09
